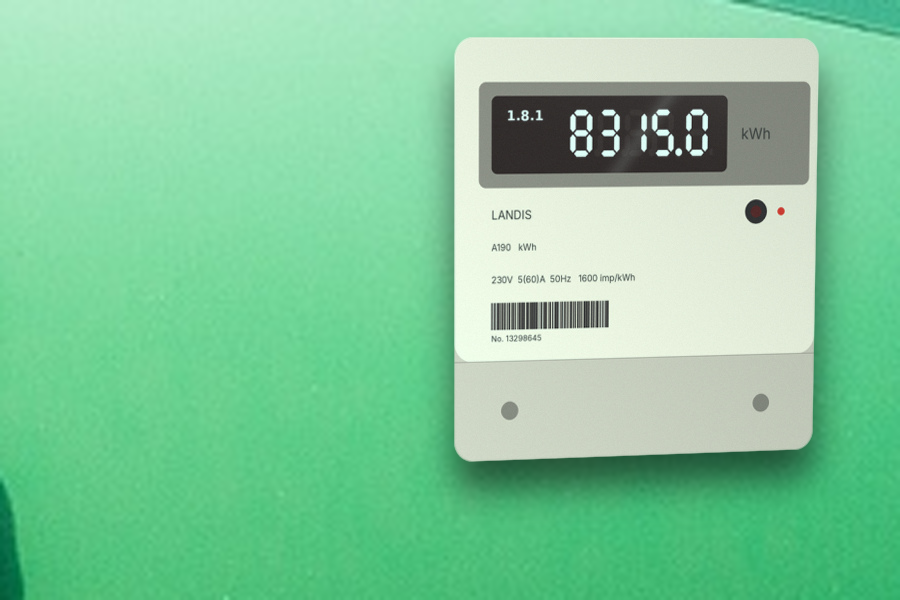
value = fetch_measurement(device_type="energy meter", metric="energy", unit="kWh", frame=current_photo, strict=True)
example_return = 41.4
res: 8315.0
